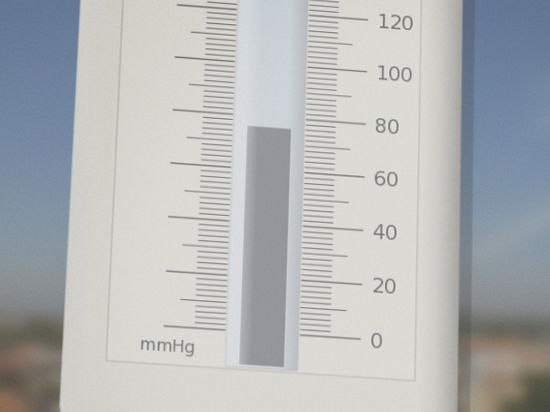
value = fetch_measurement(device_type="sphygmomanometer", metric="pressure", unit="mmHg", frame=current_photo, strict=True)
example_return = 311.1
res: 76
